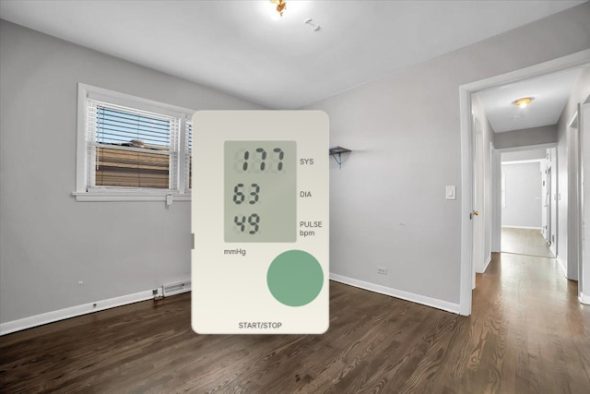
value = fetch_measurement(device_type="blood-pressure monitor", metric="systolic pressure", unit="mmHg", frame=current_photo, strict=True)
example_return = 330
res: 177
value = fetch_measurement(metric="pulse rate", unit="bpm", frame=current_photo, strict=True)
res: 49
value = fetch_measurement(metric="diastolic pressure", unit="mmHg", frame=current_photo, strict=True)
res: 63
